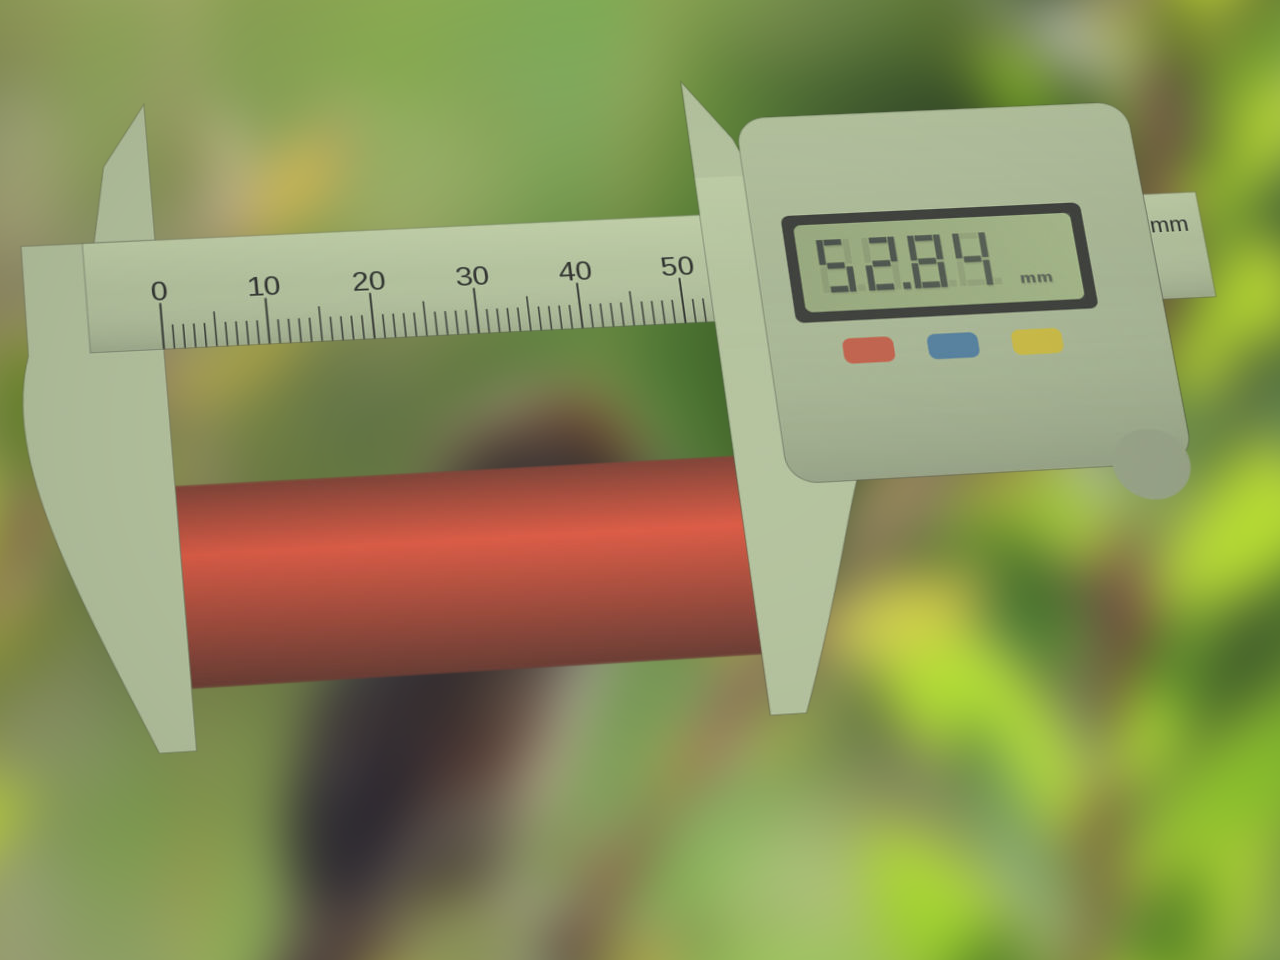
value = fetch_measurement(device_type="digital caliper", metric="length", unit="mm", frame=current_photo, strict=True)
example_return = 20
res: 52.84
